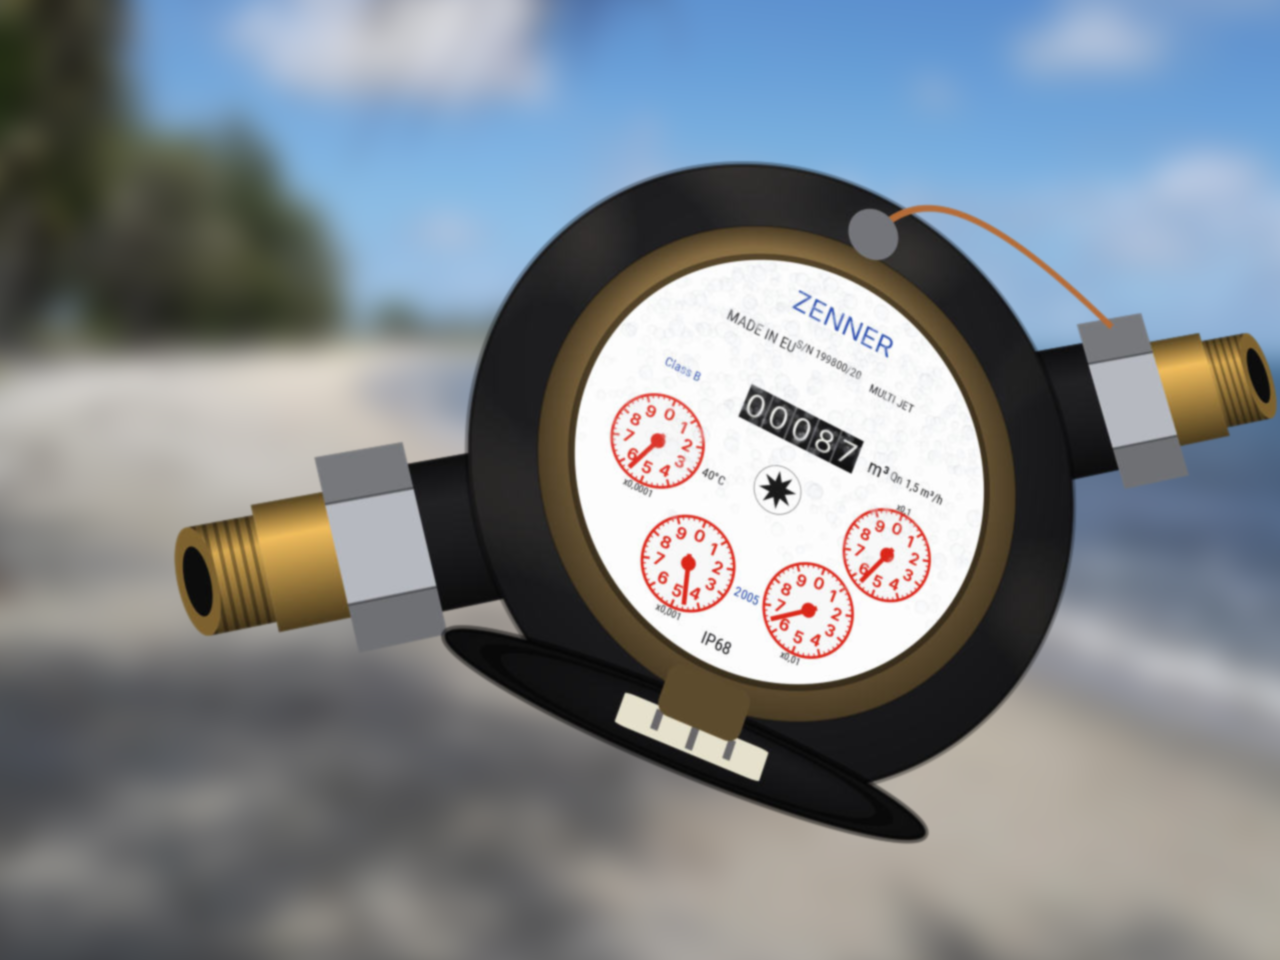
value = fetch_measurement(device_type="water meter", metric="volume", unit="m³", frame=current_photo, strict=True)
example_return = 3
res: 87.5645
